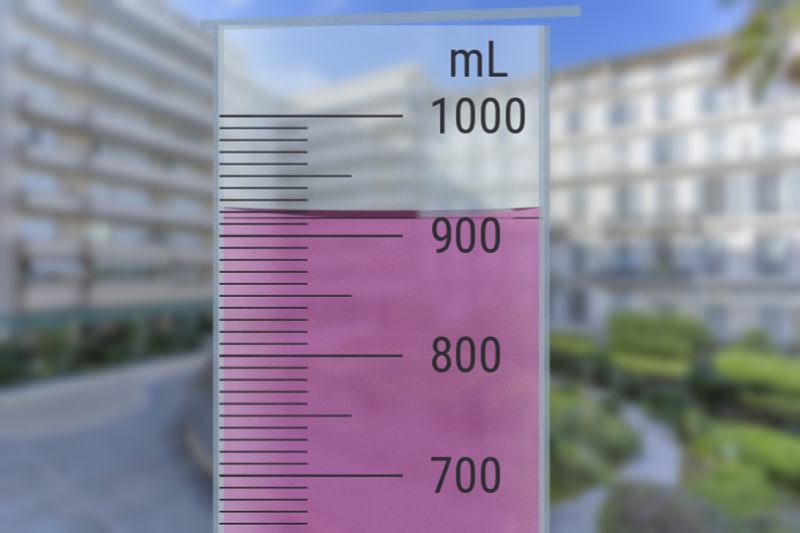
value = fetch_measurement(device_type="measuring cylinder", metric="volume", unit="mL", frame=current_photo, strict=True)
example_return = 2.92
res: 915
